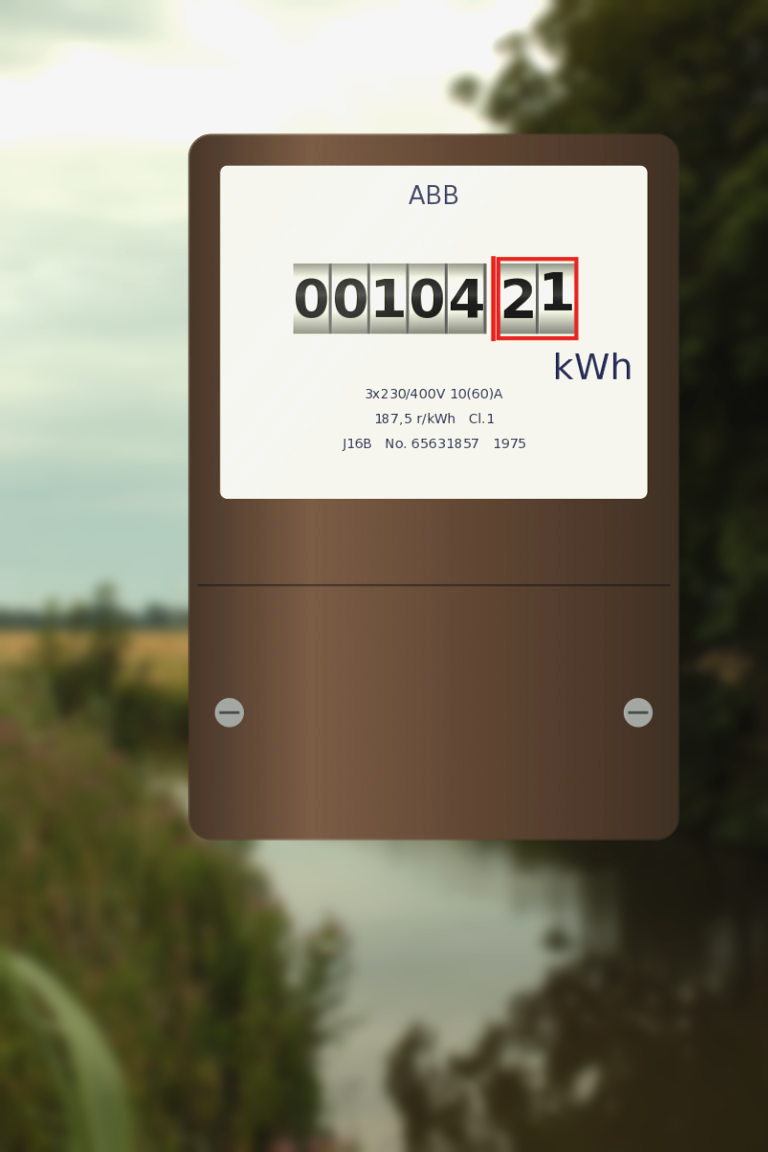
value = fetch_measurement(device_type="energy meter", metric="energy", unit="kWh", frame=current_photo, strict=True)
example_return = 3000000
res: 104.21
